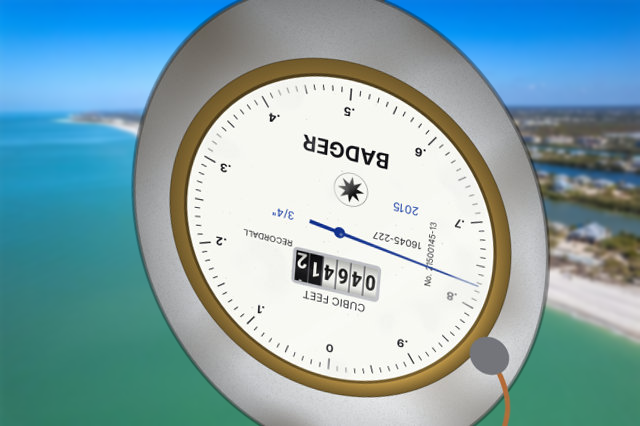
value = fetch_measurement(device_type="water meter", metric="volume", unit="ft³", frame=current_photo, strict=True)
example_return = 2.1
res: 46411.77
